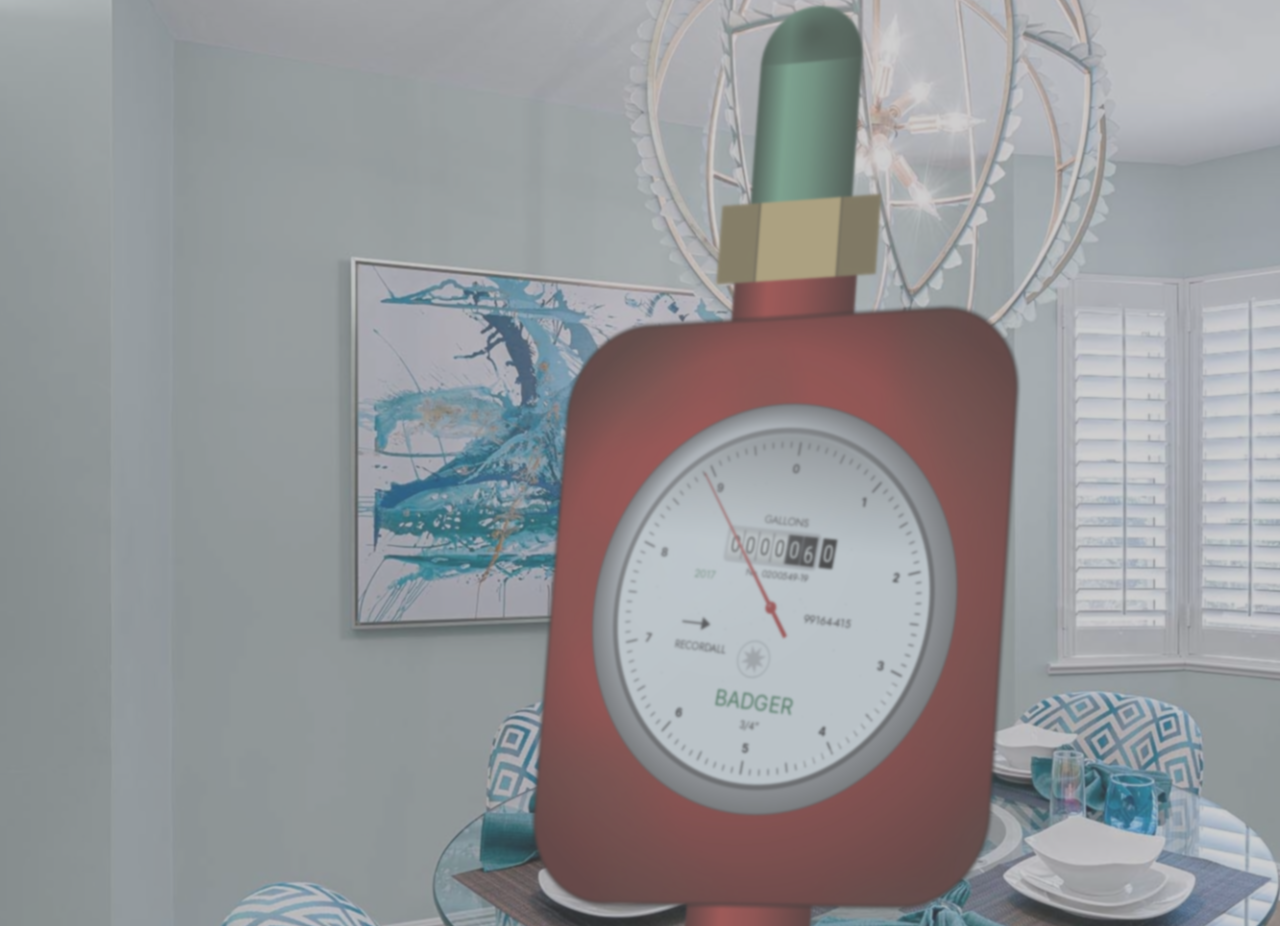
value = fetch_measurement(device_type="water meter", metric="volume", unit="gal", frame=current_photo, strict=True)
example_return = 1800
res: 58.9
